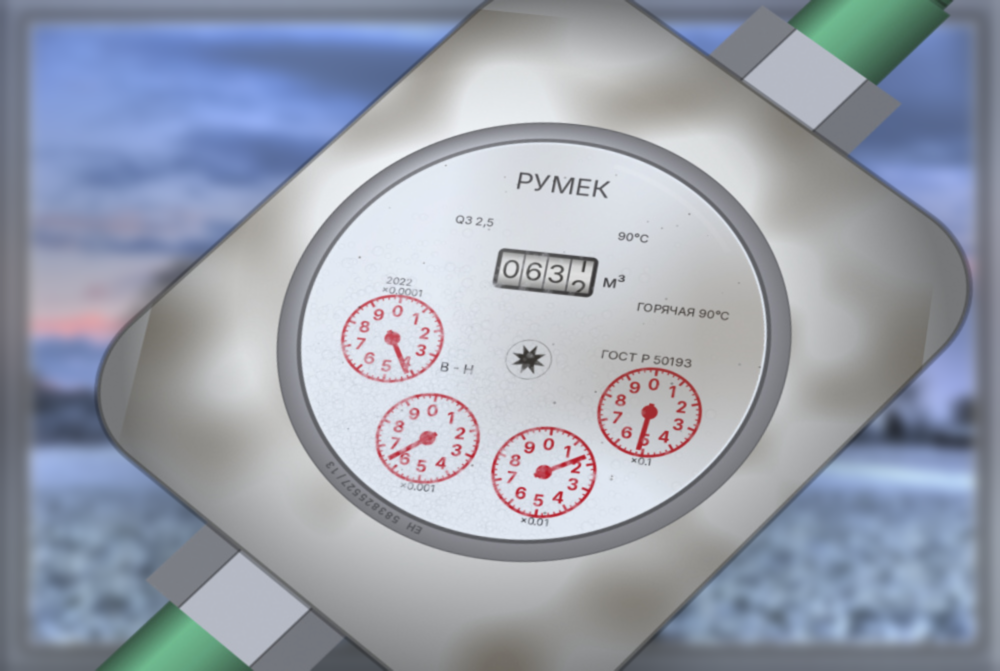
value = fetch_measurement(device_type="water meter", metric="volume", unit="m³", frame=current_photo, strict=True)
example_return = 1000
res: 631.5164
